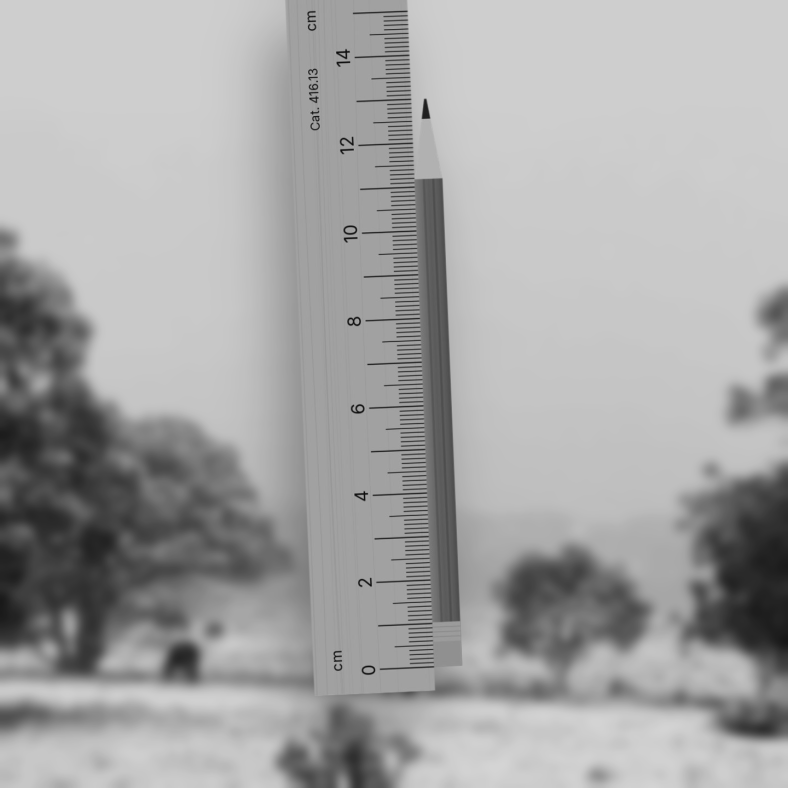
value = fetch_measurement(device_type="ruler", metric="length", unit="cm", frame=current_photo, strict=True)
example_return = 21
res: 13
